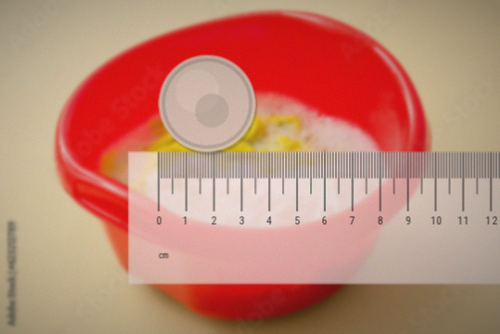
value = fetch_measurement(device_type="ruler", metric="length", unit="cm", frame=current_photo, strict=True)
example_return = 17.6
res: 3.5
